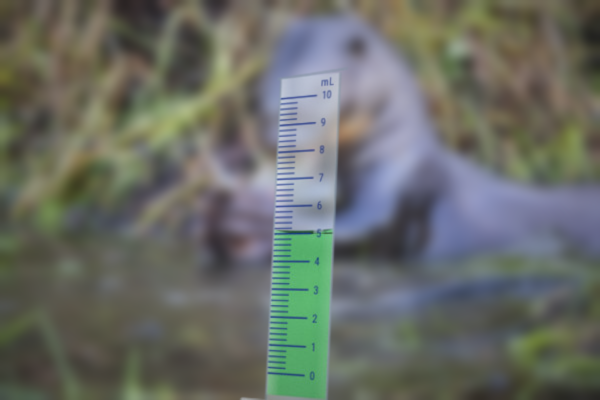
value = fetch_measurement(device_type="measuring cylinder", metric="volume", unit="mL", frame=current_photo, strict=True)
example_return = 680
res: 5
